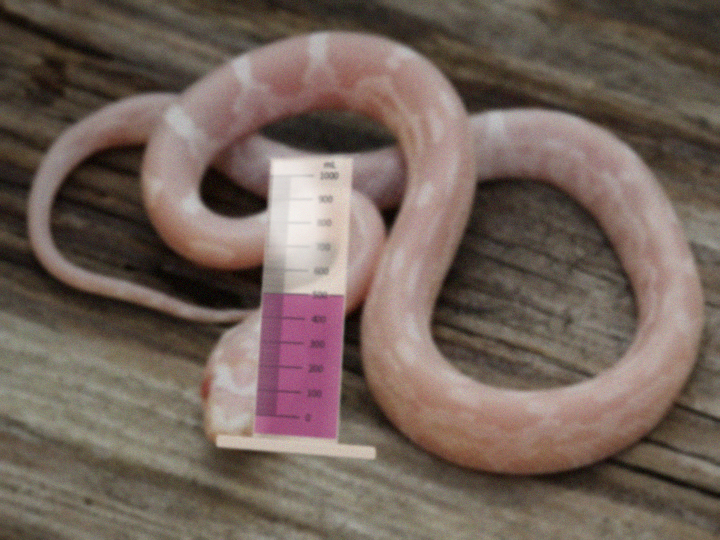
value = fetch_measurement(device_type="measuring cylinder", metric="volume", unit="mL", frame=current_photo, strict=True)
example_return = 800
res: 500
